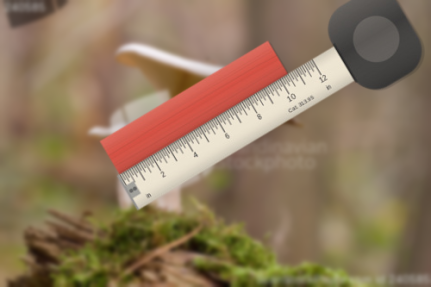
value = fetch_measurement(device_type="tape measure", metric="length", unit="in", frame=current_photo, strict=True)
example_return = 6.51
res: 10.5
